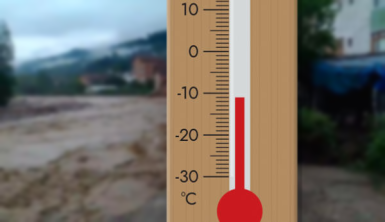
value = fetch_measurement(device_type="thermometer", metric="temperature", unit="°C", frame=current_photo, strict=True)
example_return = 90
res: -11
